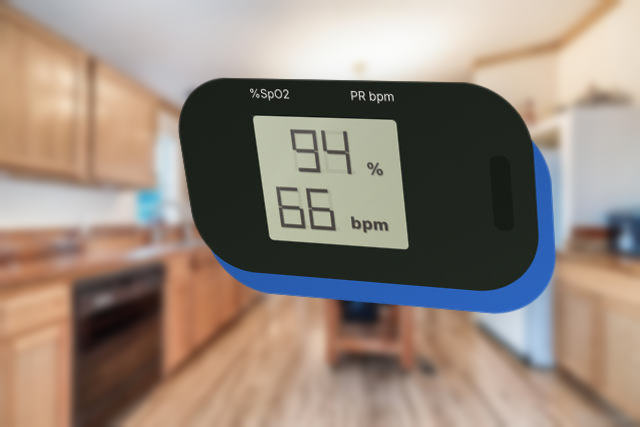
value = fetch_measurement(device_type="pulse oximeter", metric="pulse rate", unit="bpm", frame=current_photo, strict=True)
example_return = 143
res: 66
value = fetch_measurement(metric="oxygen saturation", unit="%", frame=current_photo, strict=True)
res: 94
